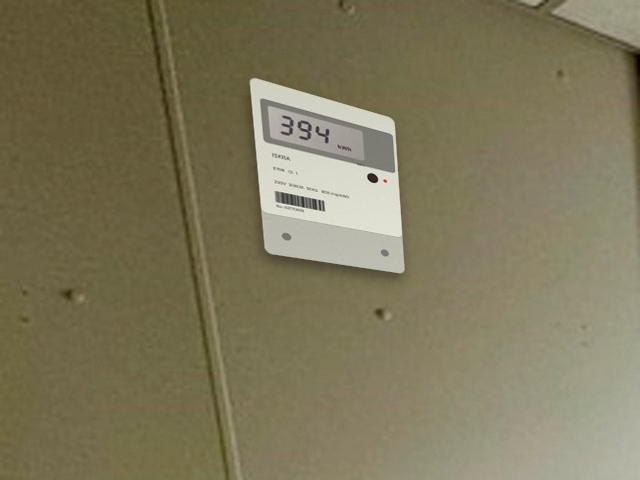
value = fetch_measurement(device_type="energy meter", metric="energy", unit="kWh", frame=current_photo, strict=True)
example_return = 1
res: 394
